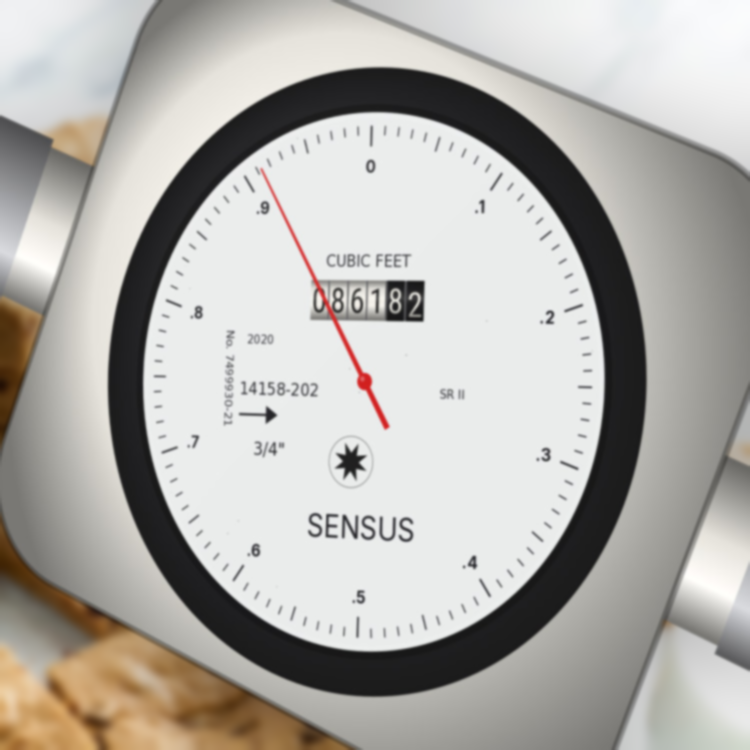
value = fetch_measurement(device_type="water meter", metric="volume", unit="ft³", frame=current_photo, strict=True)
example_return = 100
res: 86181.91
